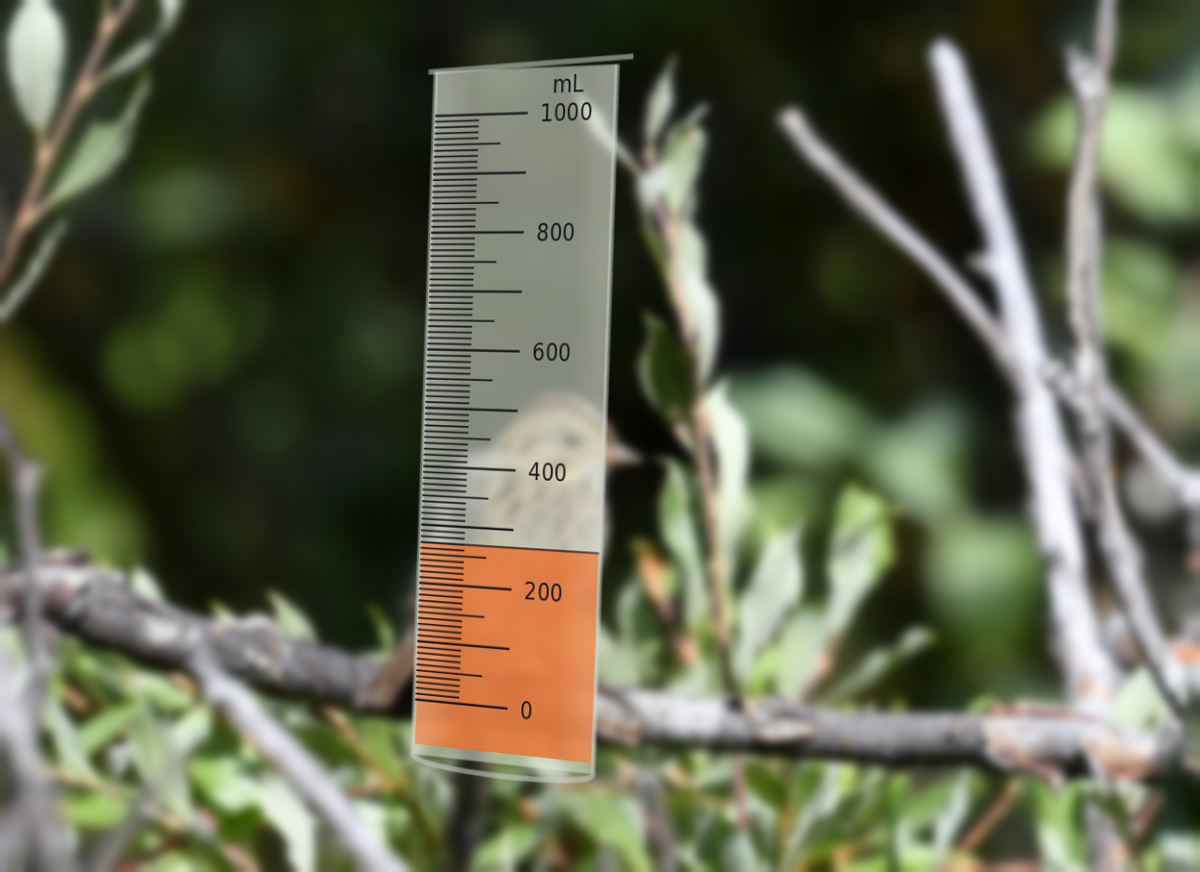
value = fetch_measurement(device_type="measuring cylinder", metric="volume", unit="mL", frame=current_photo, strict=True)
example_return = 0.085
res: 270
